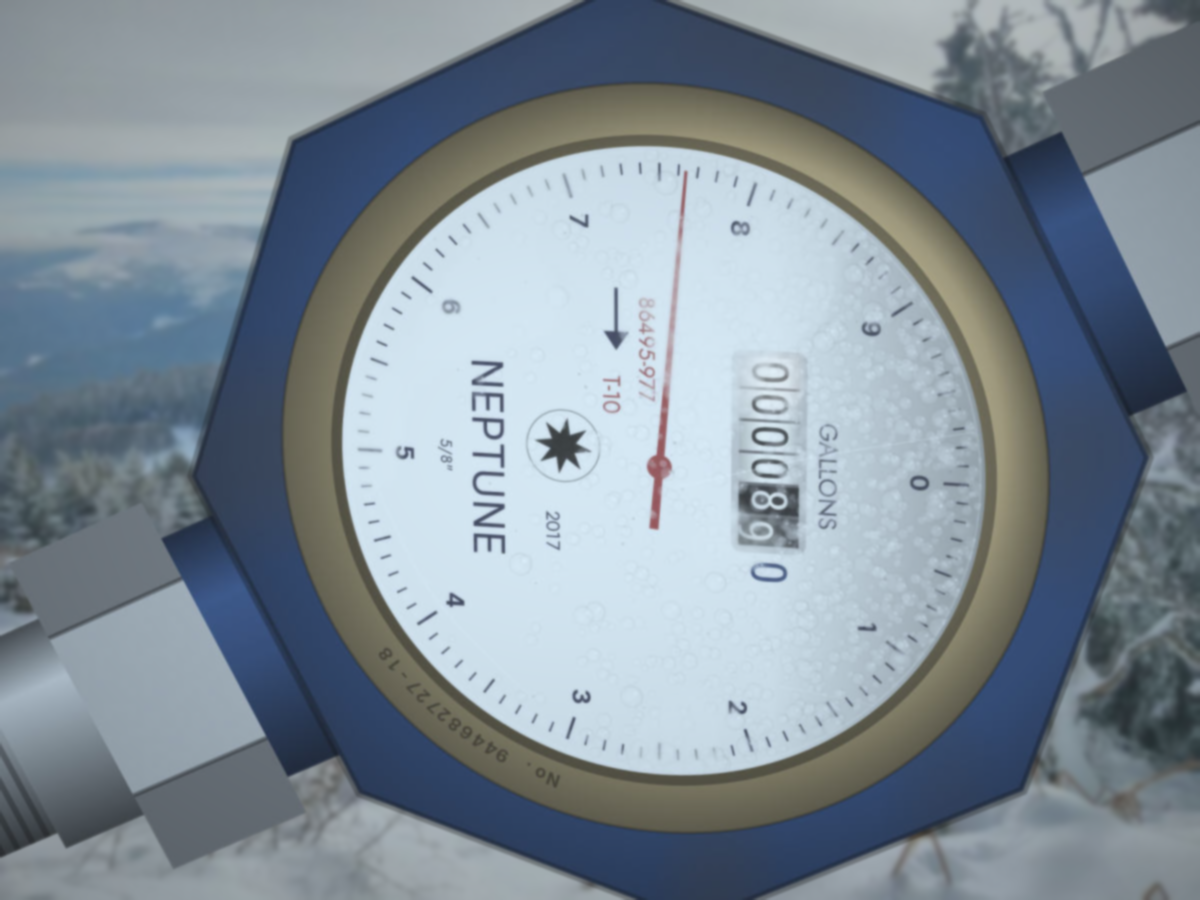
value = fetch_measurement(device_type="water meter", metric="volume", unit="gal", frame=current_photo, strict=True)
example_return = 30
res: 887.6
